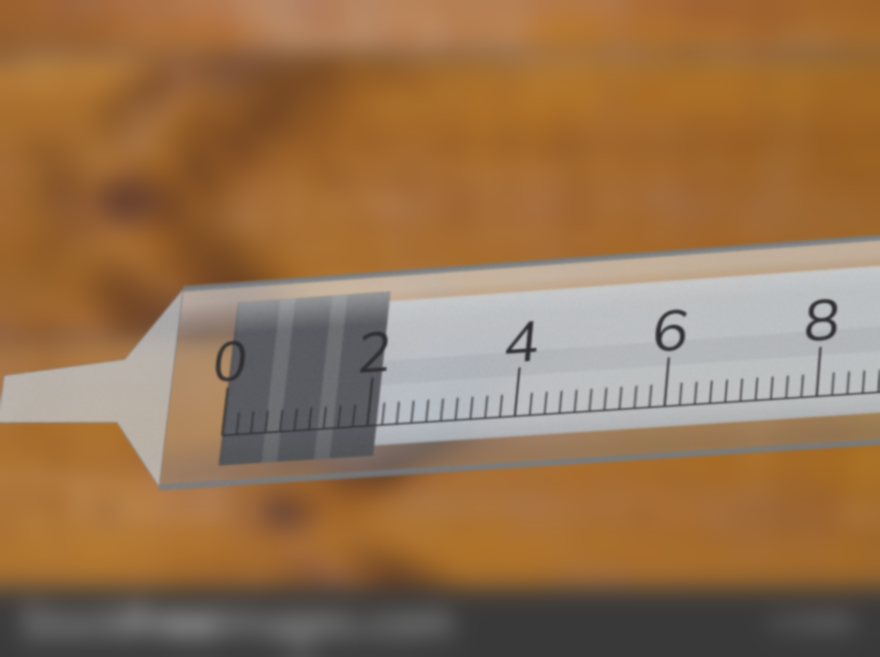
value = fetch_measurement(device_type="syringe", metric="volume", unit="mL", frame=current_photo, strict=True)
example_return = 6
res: 0
